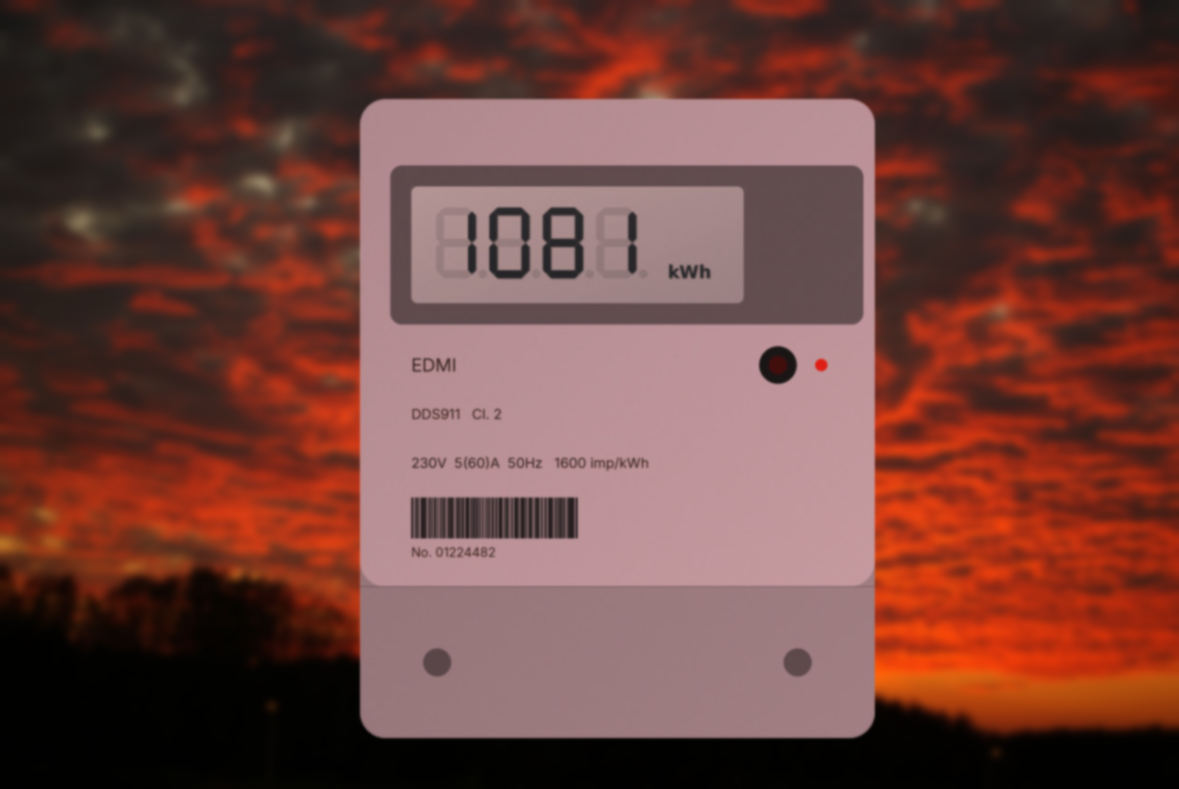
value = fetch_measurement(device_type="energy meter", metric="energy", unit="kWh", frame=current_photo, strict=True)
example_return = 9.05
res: 1081
